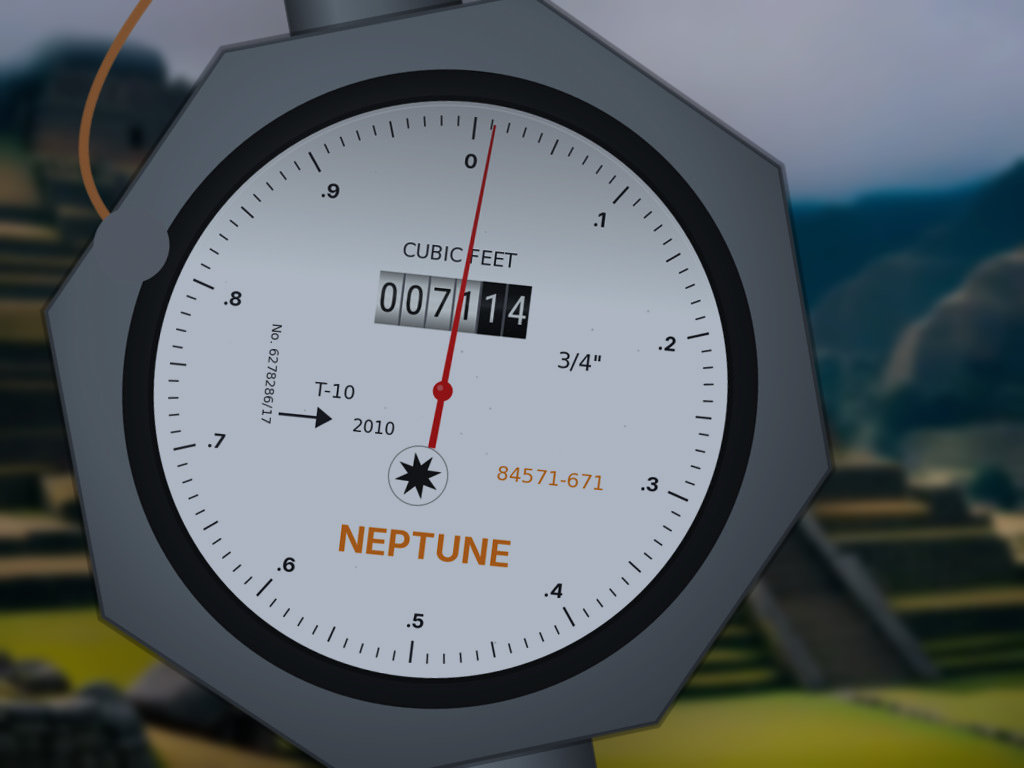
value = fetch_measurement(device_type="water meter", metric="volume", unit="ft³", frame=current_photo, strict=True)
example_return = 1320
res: 7114.01
